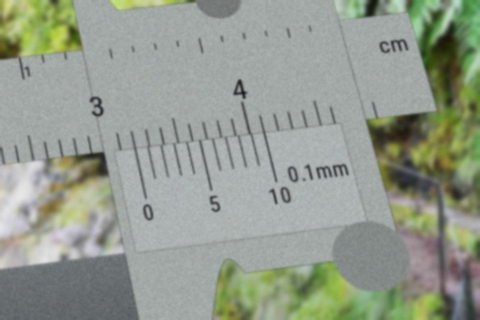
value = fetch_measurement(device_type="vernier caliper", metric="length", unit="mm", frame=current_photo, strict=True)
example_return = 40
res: 32.0
